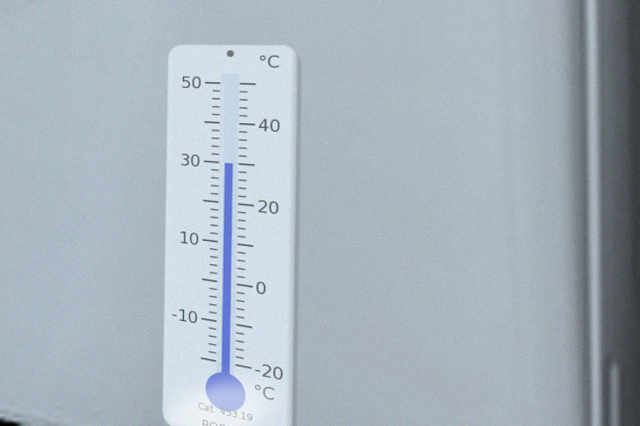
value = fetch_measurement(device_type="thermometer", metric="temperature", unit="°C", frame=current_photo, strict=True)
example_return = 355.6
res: 30
